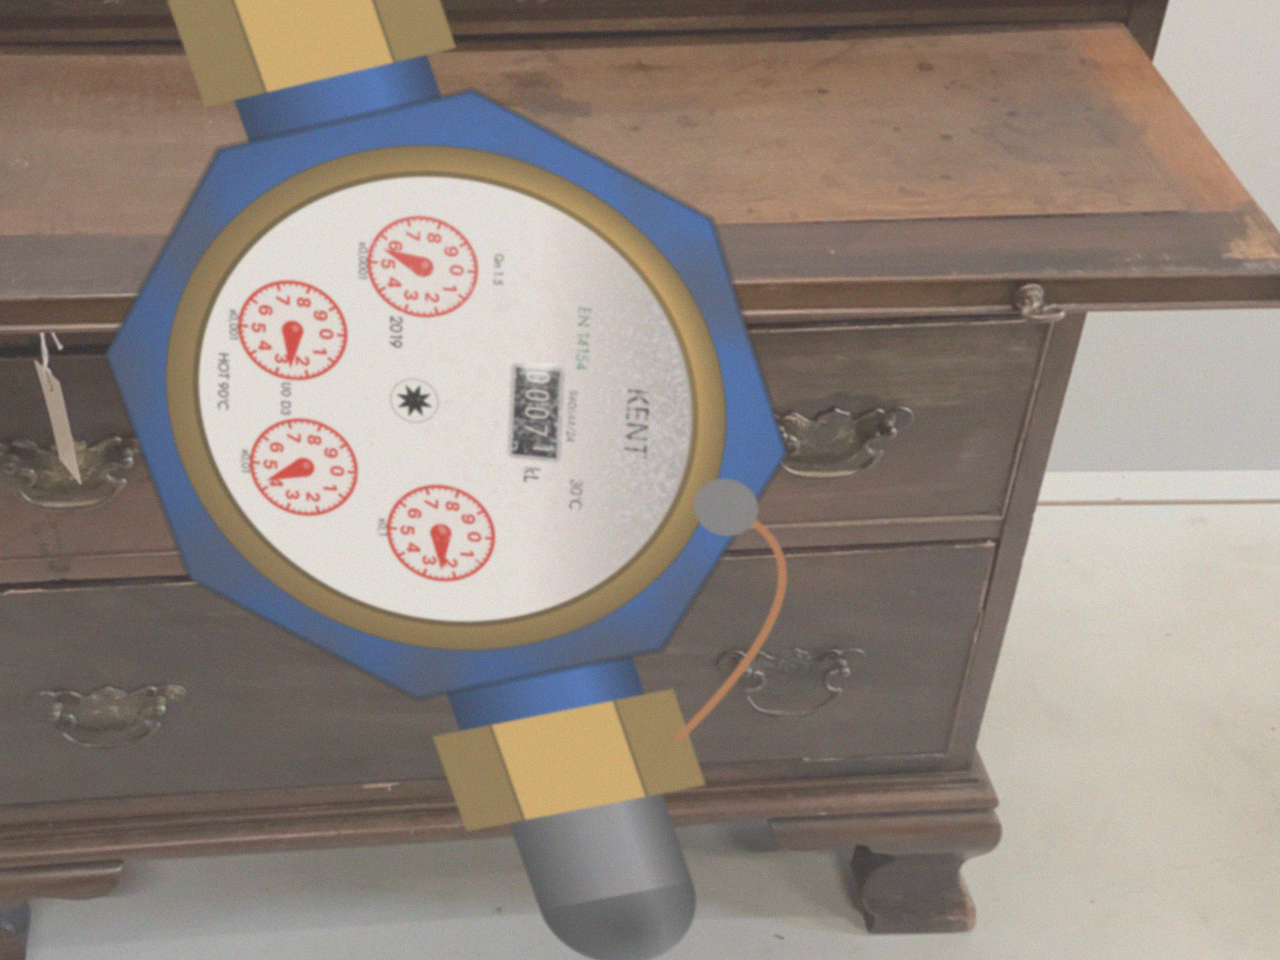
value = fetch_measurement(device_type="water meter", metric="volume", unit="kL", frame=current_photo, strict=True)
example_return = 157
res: 71.2425
